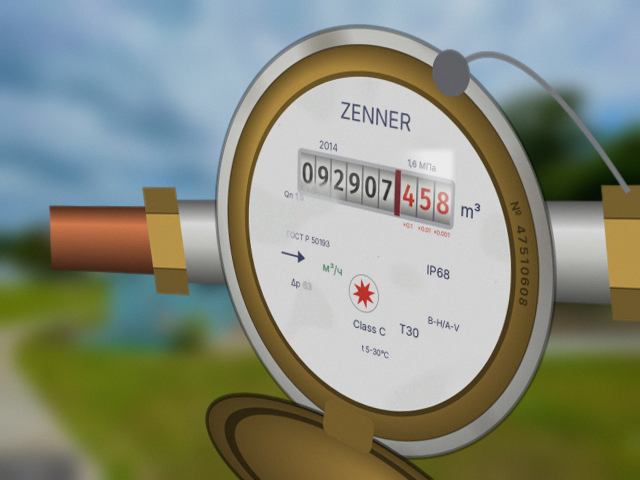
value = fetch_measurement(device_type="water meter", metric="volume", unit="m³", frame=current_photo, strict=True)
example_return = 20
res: 92907.458
